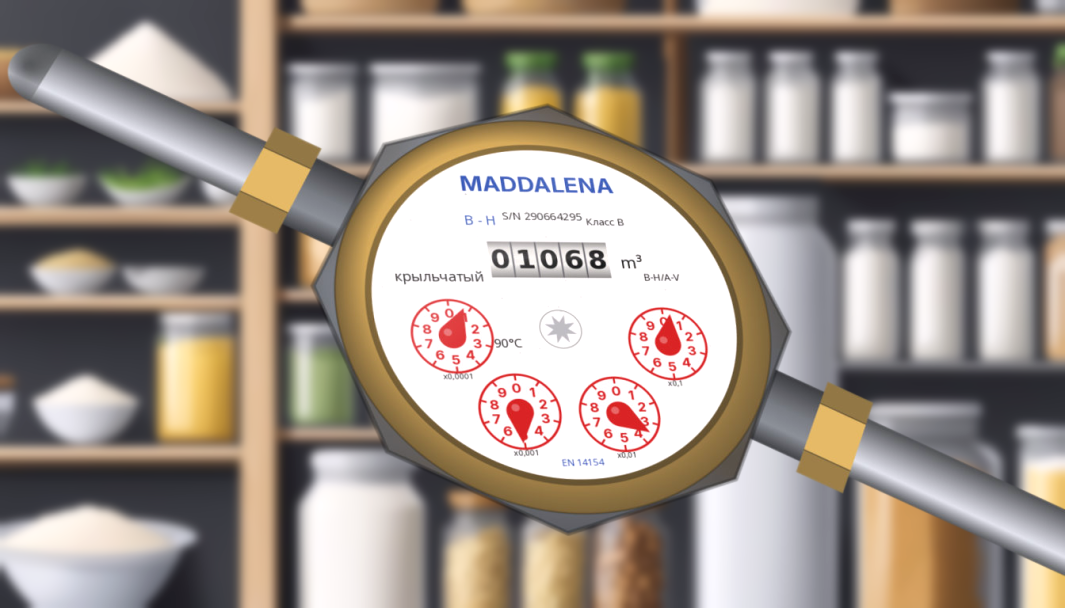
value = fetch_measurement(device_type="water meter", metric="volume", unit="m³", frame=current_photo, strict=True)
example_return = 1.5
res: 1068.0350
